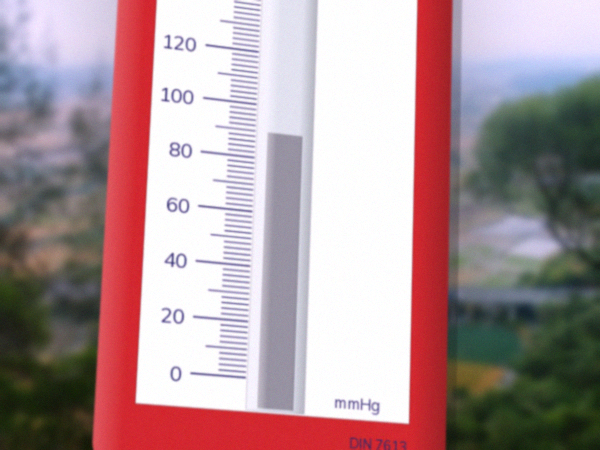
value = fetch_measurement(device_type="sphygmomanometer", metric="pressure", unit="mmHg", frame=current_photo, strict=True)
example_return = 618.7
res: 90
